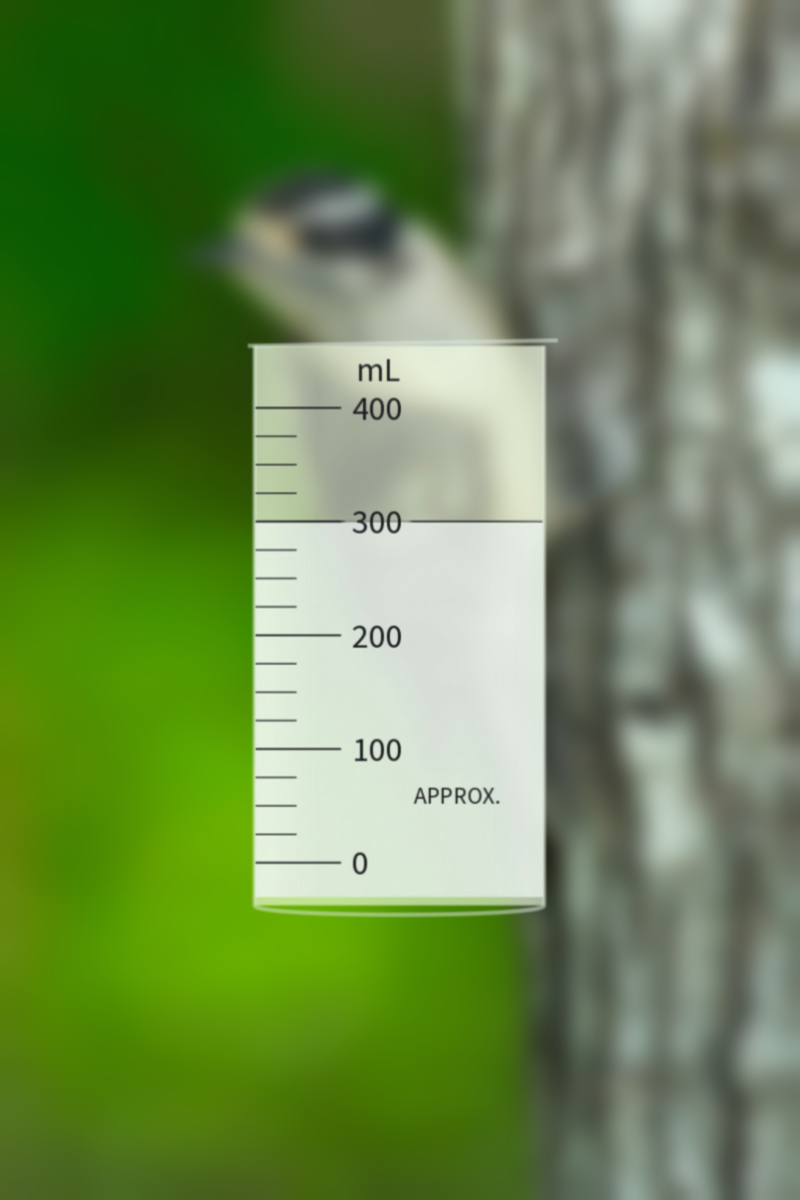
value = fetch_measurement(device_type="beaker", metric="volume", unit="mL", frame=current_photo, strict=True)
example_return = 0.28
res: 300
